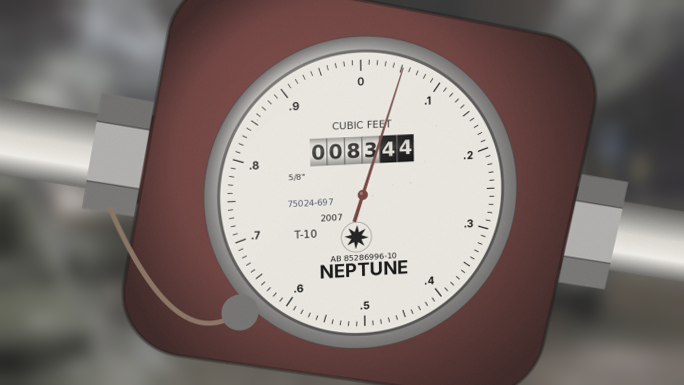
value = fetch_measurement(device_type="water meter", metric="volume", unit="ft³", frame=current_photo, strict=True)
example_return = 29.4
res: 8344.05
